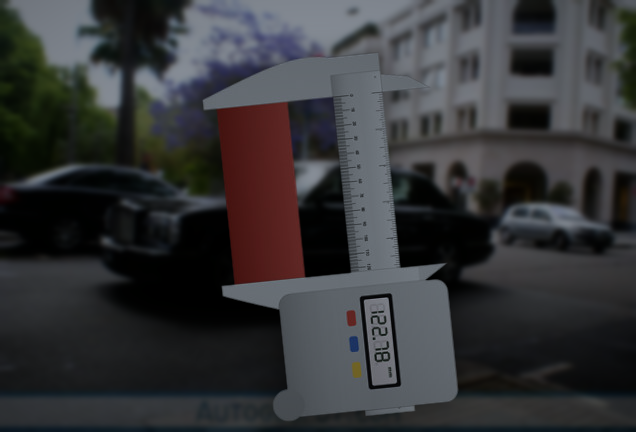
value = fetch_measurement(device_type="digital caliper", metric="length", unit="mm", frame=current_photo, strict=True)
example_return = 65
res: 122.78
